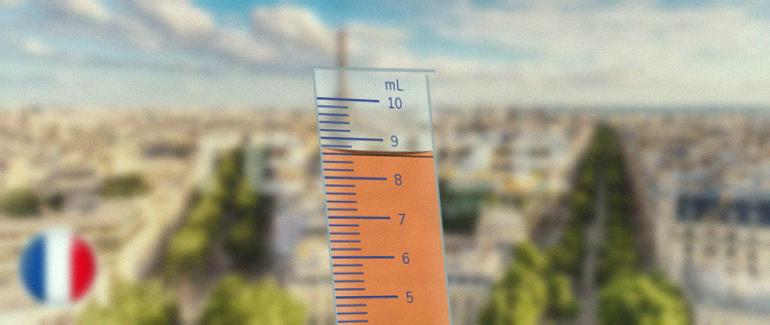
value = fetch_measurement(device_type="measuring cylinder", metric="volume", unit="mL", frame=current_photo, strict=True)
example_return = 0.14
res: 8.6
